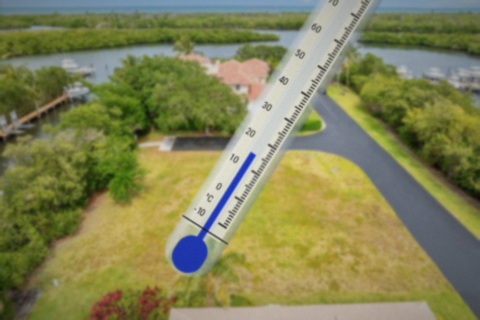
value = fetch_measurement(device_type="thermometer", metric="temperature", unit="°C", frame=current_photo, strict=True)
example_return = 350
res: 15
